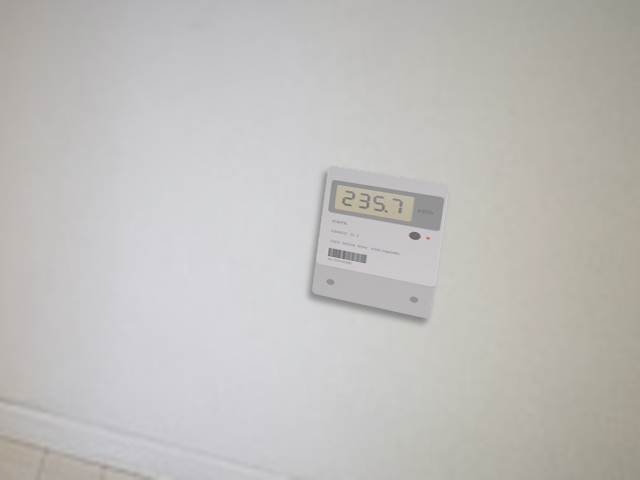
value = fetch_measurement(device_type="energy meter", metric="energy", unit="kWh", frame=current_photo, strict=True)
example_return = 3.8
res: 235.7
